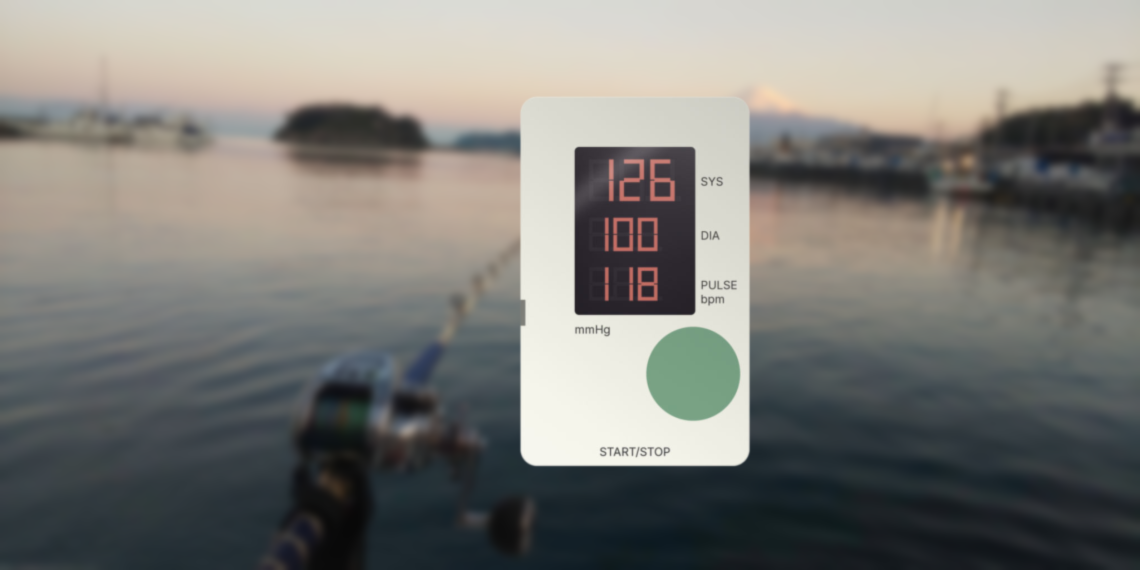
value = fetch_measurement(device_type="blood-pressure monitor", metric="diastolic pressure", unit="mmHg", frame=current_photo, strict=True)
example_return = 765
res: 100
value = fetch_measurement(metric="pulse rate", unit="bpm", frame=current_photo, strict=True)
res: 118
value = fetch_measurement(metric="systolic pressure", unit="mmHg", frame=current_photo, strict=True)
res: 126
